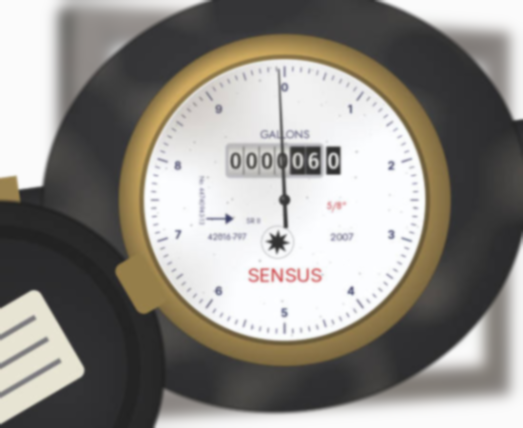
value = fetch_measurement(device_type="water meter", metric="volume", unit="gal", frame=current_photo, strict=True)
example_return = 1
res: 59.9
